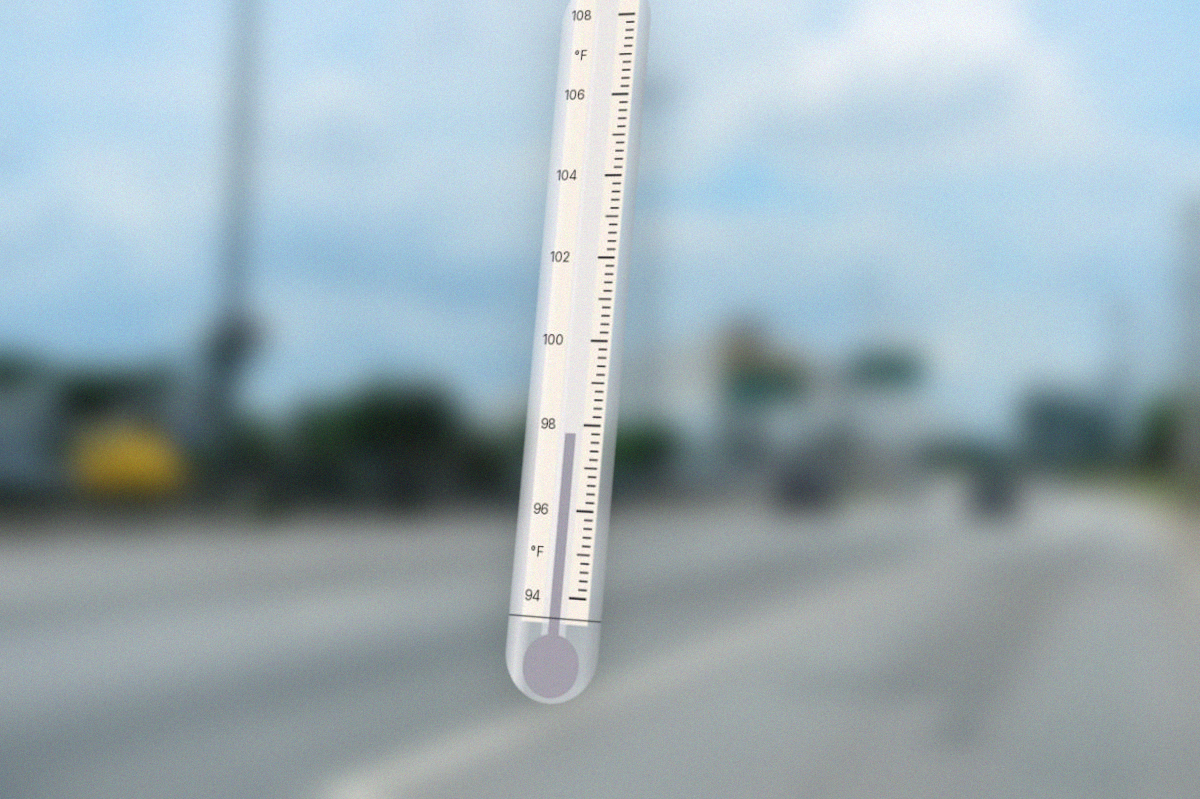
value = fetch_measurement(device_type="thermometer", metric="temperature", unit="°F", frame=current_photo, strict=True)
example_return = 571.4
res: 97.8
